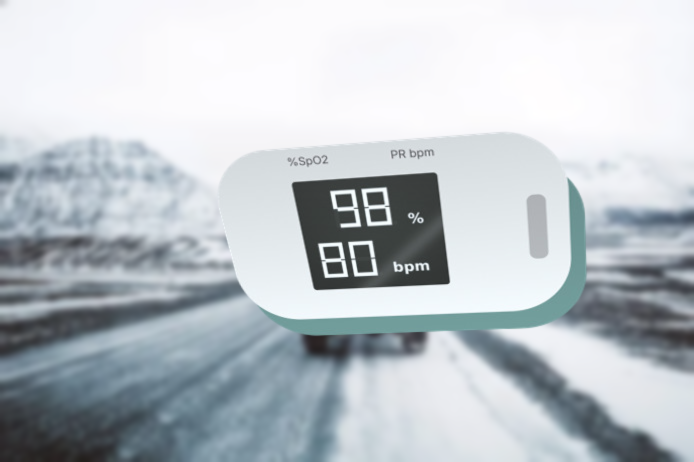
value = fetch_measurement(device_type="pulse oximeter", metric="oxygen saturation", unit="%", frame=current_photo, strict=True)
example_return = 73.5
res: 98
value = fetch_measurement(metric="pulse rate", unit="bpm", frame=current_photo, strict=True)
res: 80
